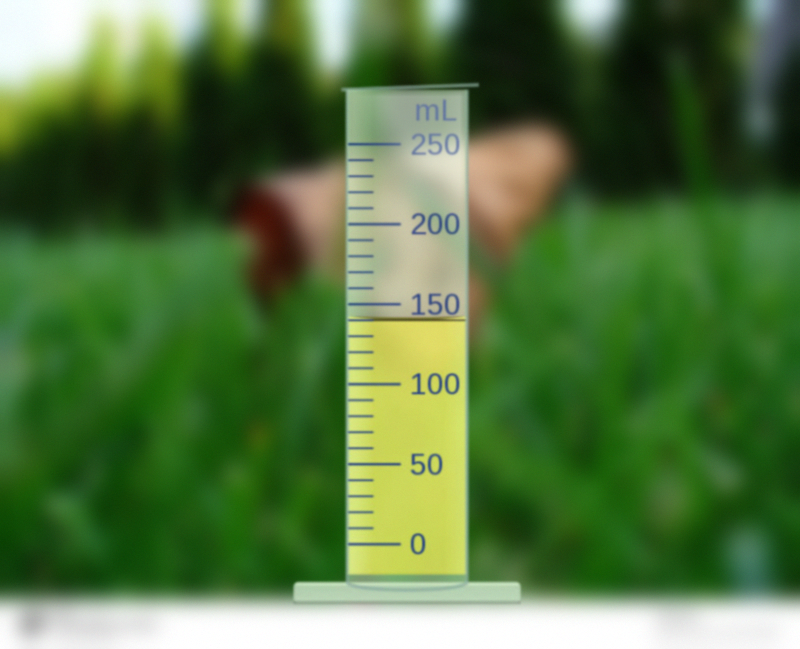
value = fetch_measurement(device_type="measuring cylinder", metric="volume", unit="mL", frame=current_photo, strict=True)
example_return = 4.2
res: 140
